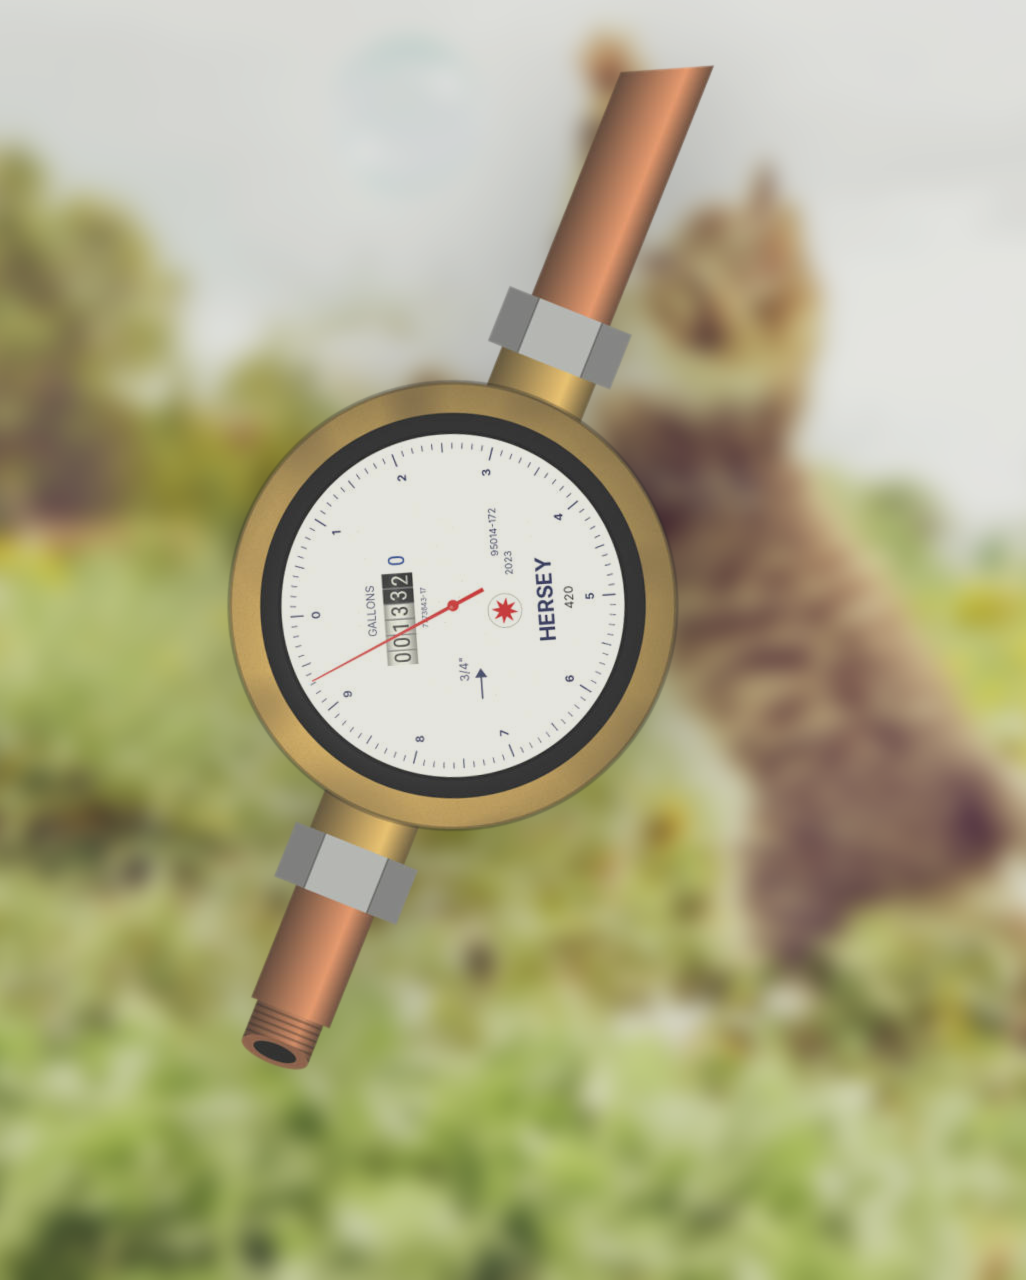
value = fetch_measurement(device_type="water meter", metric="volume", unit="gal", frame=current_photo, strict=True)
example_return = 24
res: 13319.3
